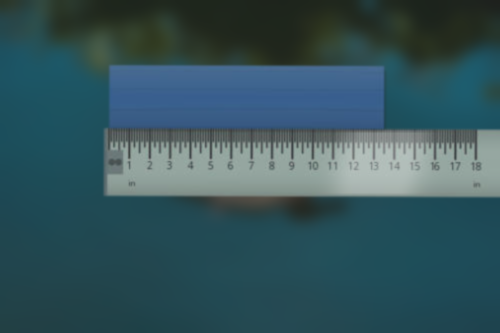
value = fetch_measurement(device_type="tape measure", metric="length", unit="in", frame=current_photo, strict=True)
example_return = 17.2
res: 13.5
